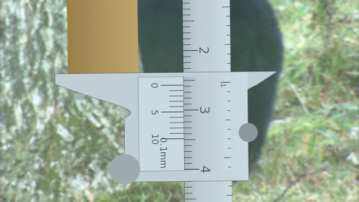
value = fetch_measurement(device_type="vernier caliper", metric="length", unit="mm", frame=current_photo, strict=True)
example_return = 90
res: 25.8
